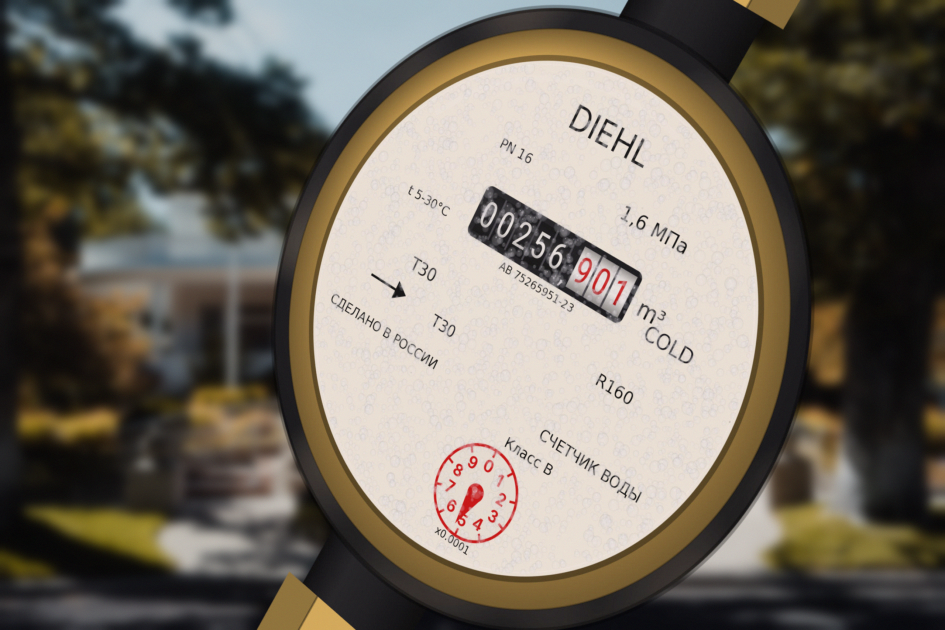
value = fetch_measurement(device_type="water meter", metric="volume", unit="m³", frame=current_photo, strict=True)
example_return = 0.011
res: 256.9015
